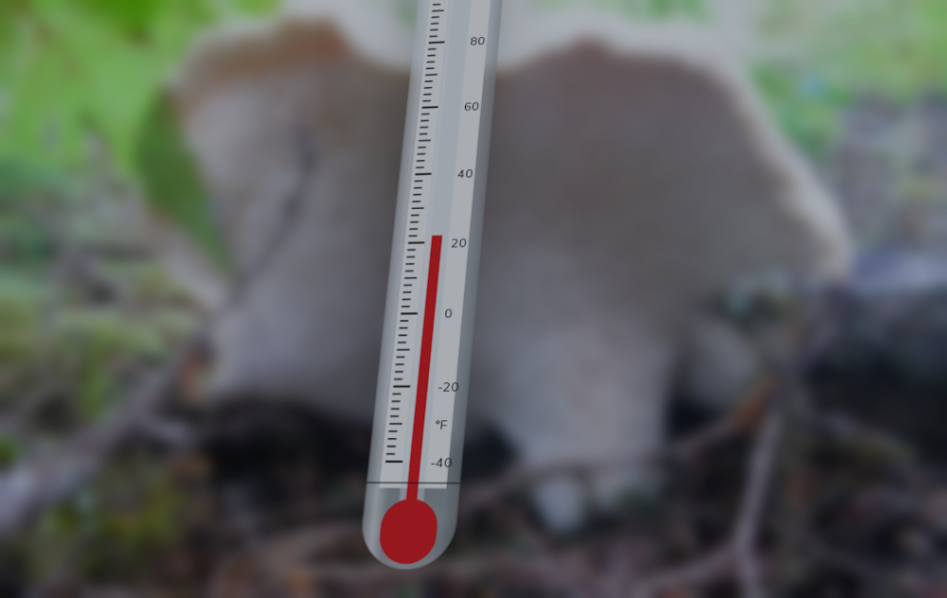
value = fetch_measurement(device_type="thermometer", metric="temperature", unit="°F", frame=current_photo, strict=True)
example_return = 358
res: 22
